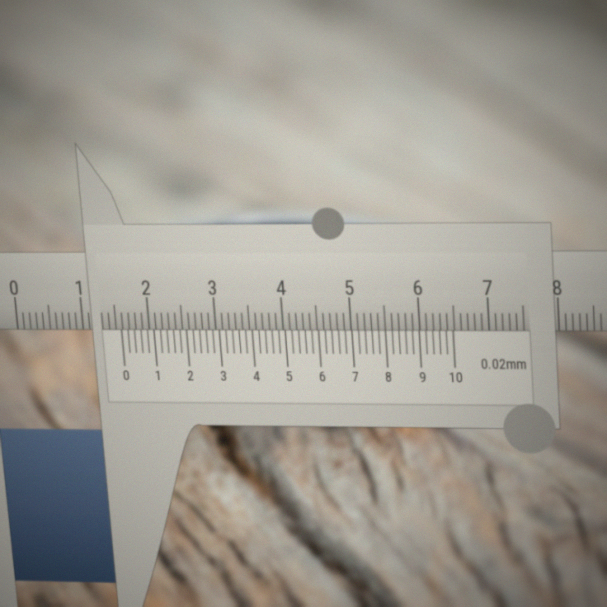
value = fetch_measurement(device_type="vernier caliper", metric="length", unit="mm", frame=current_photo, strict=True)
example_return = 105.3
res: 15.8
